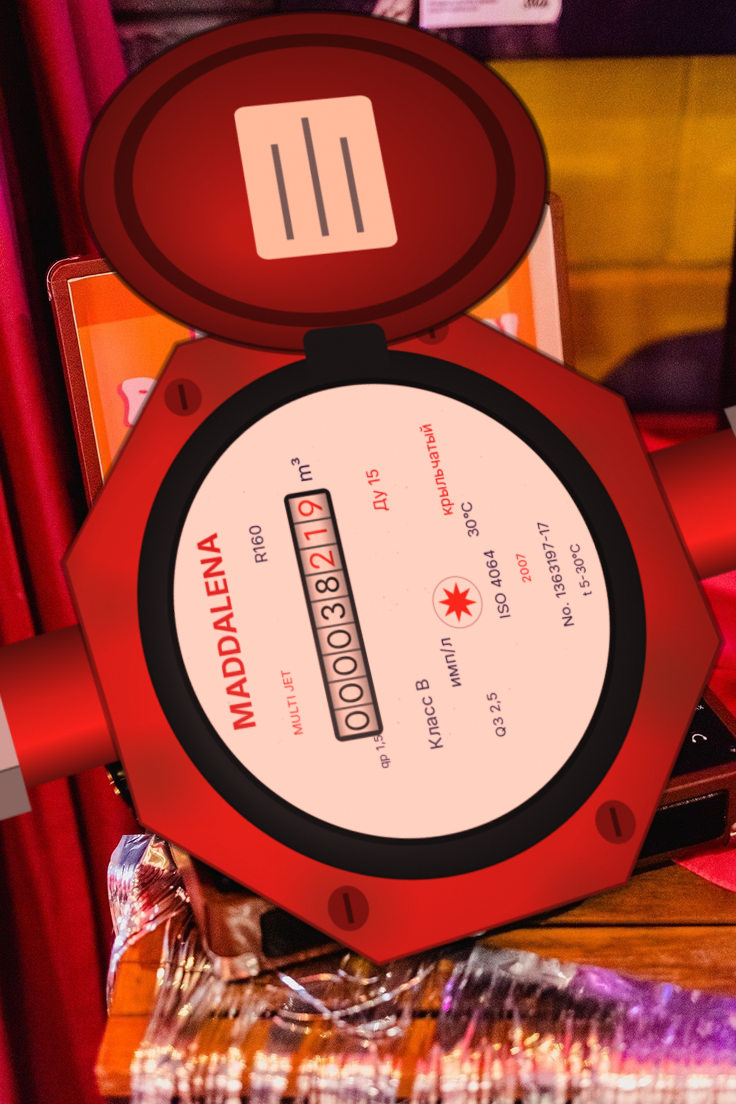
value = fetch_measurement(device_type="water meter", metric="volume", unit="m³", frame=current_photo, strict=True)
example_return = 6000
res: 38.219
